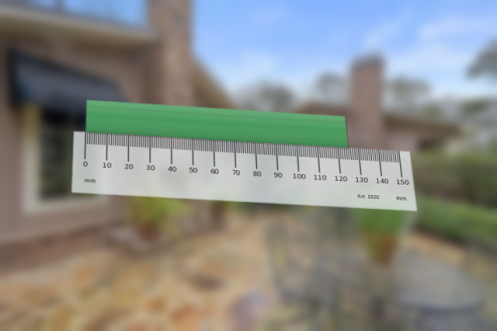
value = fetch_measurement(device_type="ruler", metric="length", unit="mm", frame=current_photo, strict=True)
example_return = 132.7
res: 125
